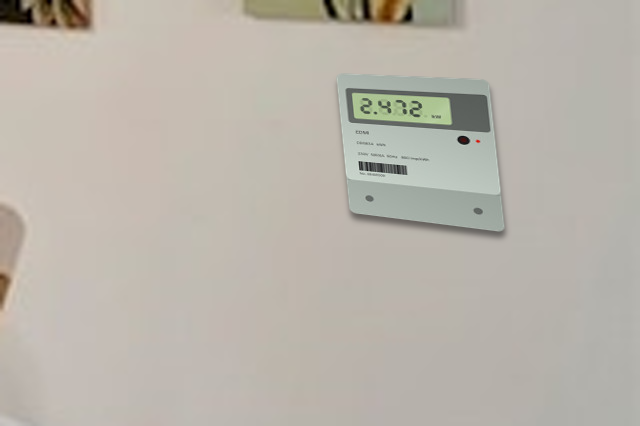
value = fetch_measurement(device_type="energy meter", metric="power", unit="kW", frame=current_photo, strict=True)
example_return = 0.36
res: 2.472
